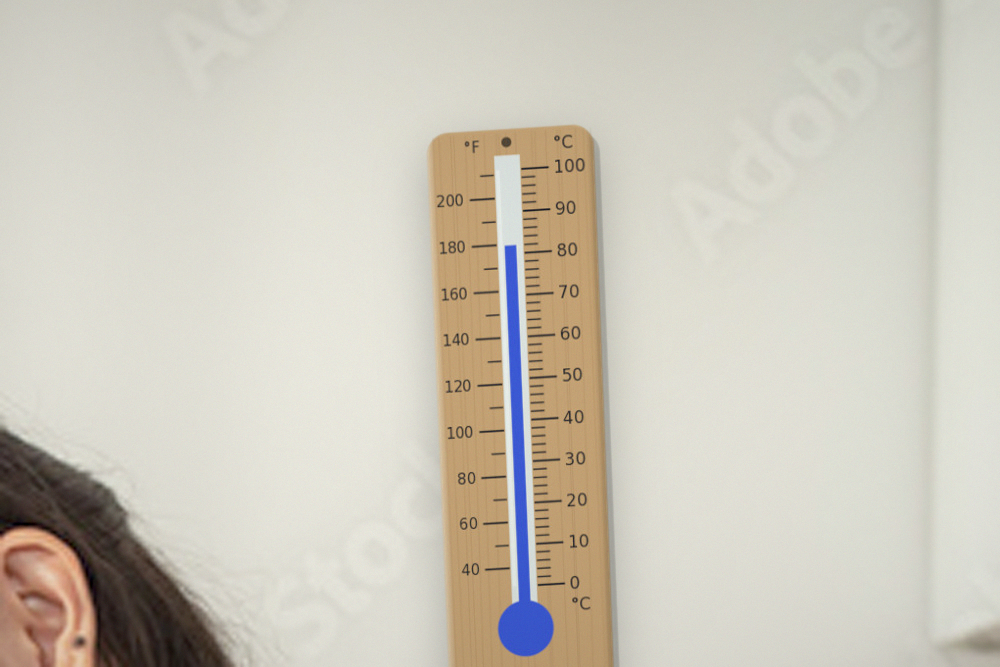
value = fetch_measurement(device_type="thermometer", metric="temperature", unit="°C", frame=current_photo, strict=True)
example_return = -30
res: 82
